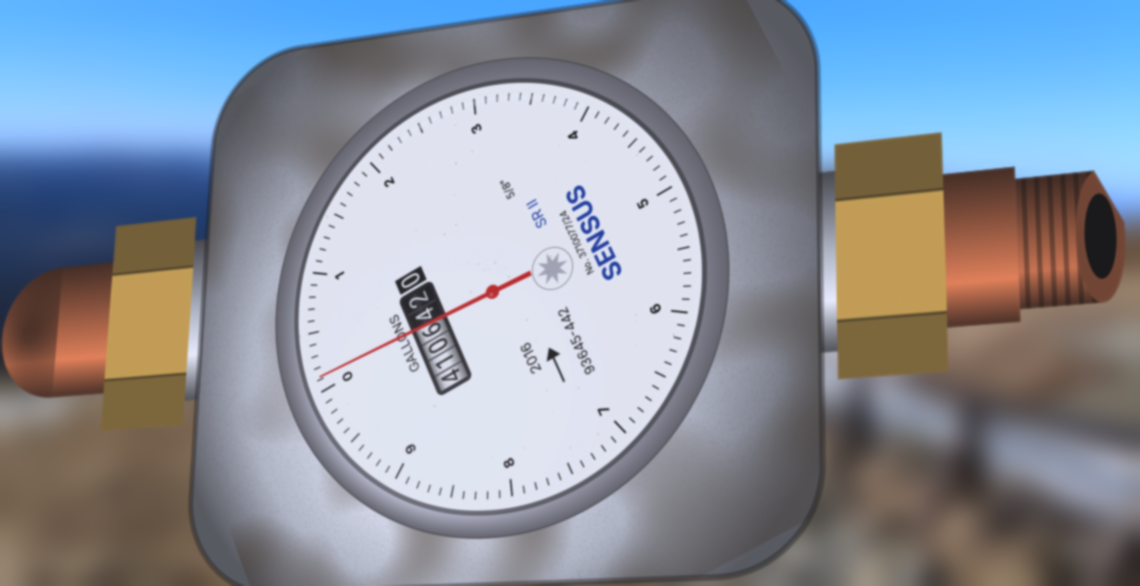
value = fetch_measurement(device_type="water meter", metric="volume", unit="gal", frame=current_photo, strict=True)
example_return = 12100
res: 4106420.1
